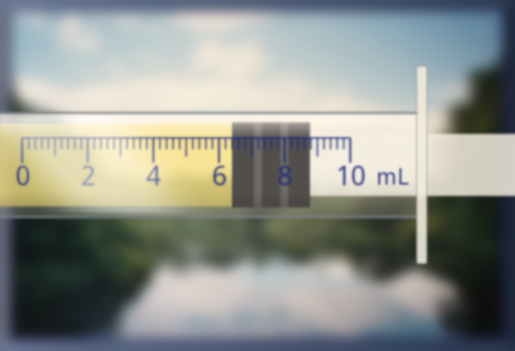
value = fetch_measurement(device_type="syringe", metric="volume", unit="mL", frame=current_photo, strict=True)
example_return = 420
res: 6.4
